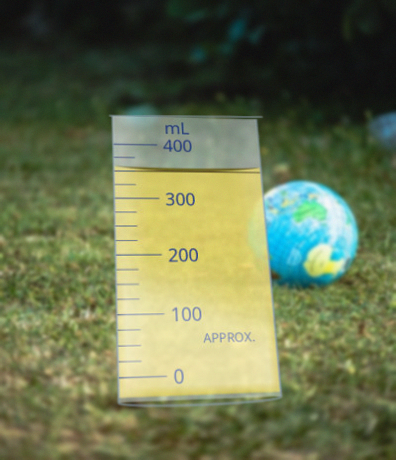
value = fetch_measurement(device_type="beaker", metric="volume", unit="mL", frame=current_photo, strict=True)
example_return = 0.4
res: 350
